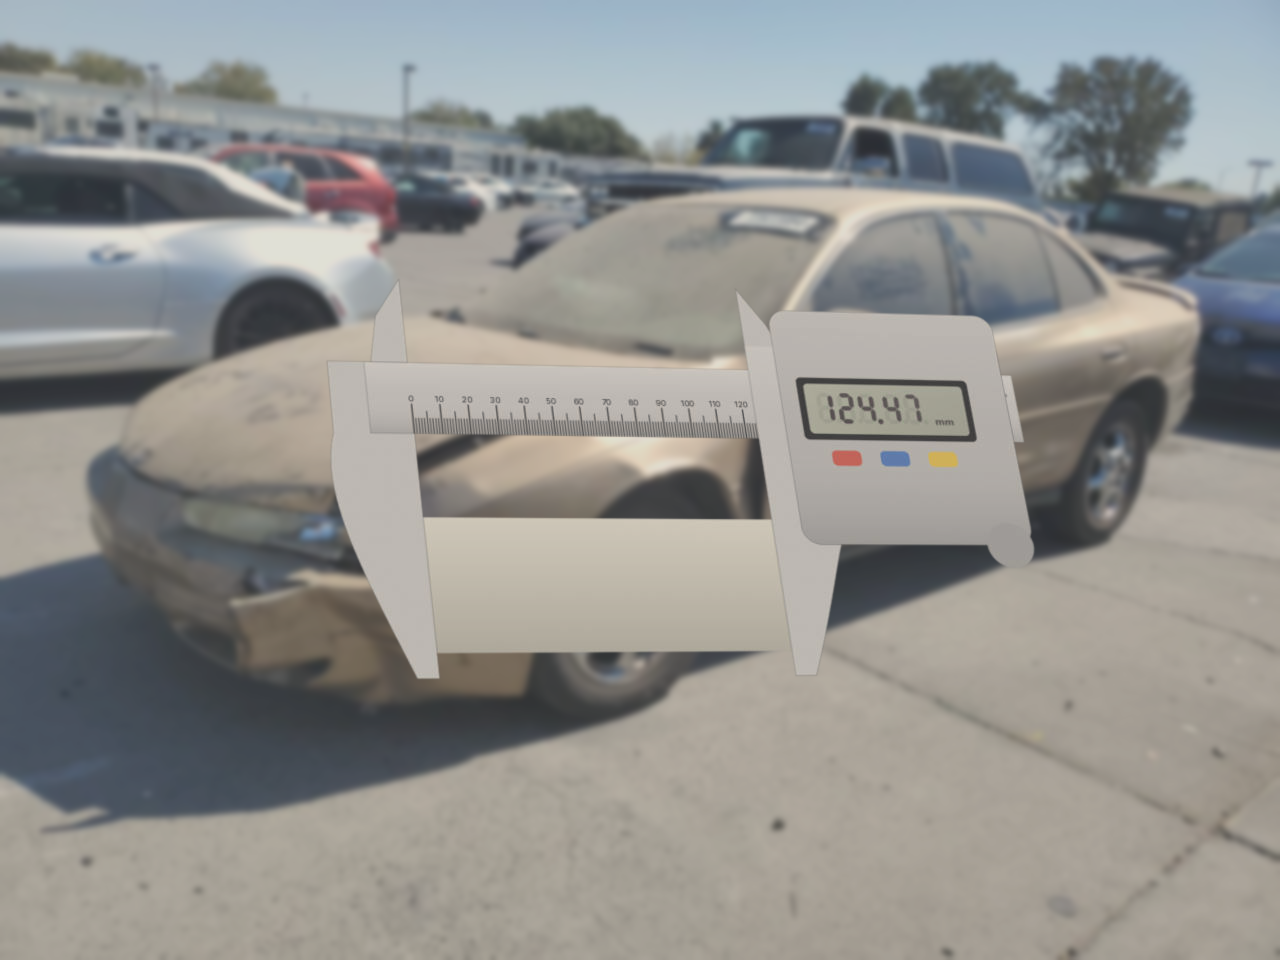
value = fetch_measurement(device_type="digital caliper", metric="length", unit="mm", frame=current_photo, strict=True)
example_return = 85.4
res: 124.47
